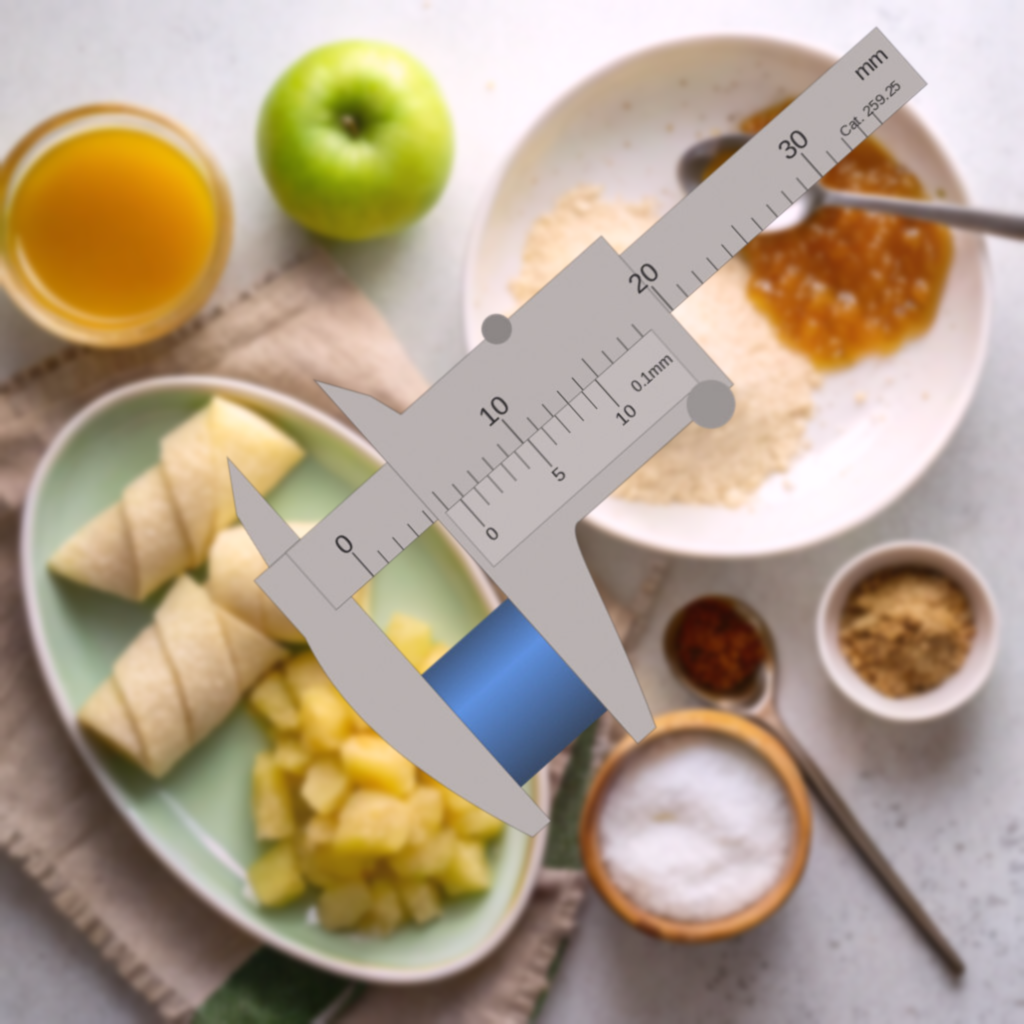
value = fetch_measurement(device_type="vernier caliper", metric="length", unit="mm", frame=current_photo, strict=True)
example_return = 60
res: 5.8
